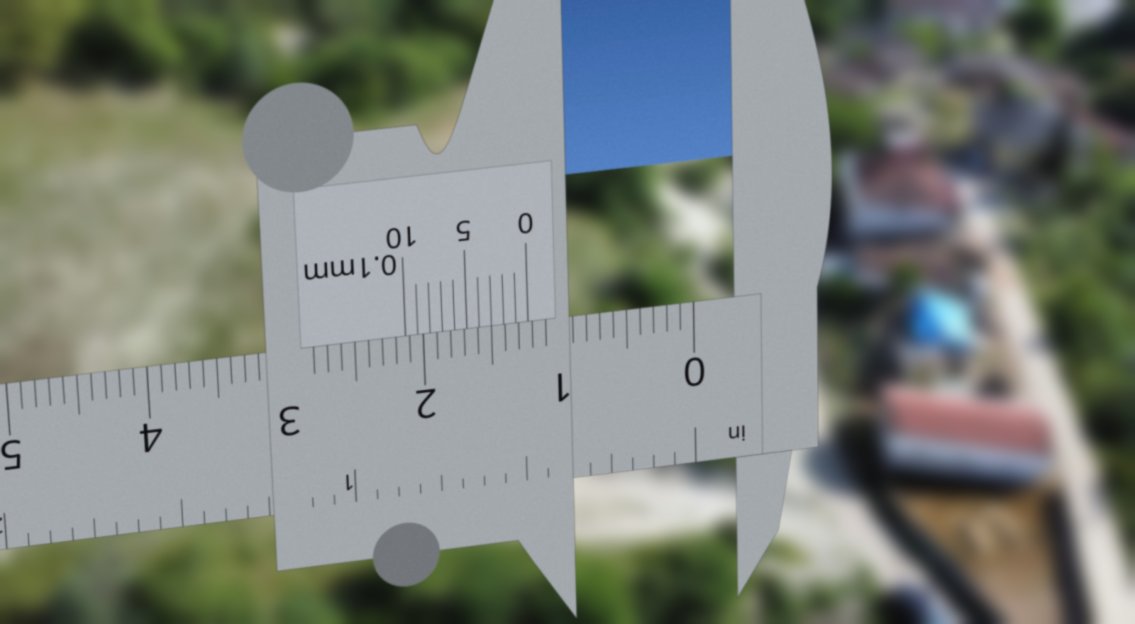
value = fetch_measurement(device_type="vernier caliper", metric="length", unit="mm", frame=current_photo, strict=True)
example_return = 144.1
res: 12.3
